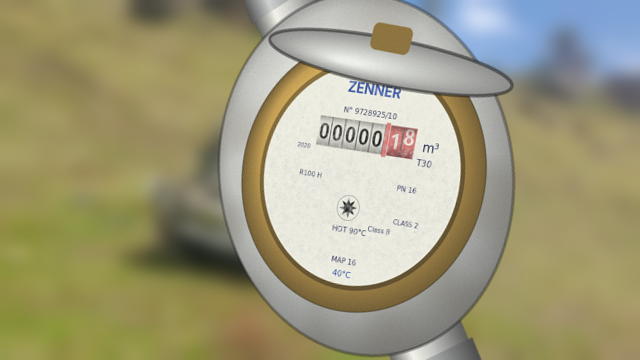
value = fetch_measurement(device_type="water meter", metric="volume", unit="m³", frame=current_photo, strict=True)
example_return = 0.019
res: 0.18
